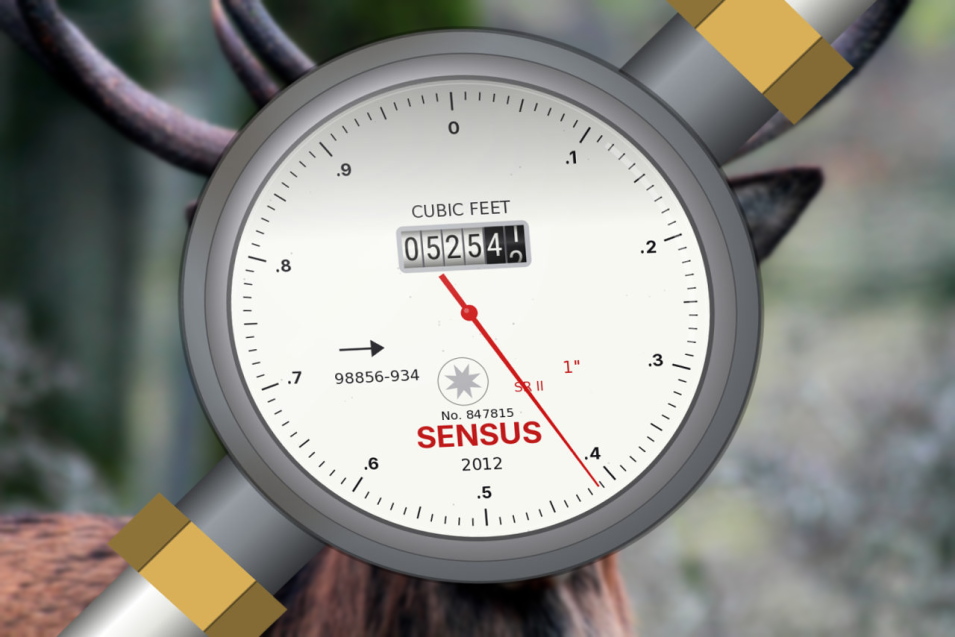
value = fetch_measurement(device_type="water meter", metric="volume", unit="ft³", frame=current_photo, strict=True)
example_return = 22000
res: 52541.41
